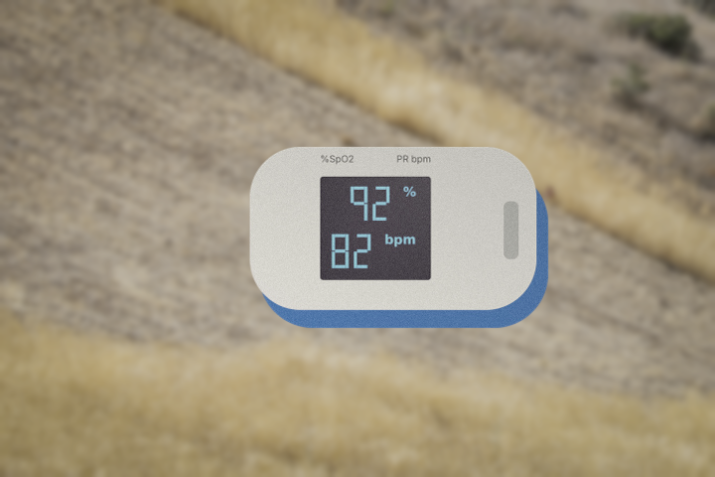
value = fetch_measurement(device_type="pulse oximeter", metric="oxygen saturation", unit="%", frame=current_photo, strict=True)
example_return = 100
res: 92
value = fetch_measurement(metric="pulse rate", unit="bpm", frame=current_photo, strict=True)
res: 82
